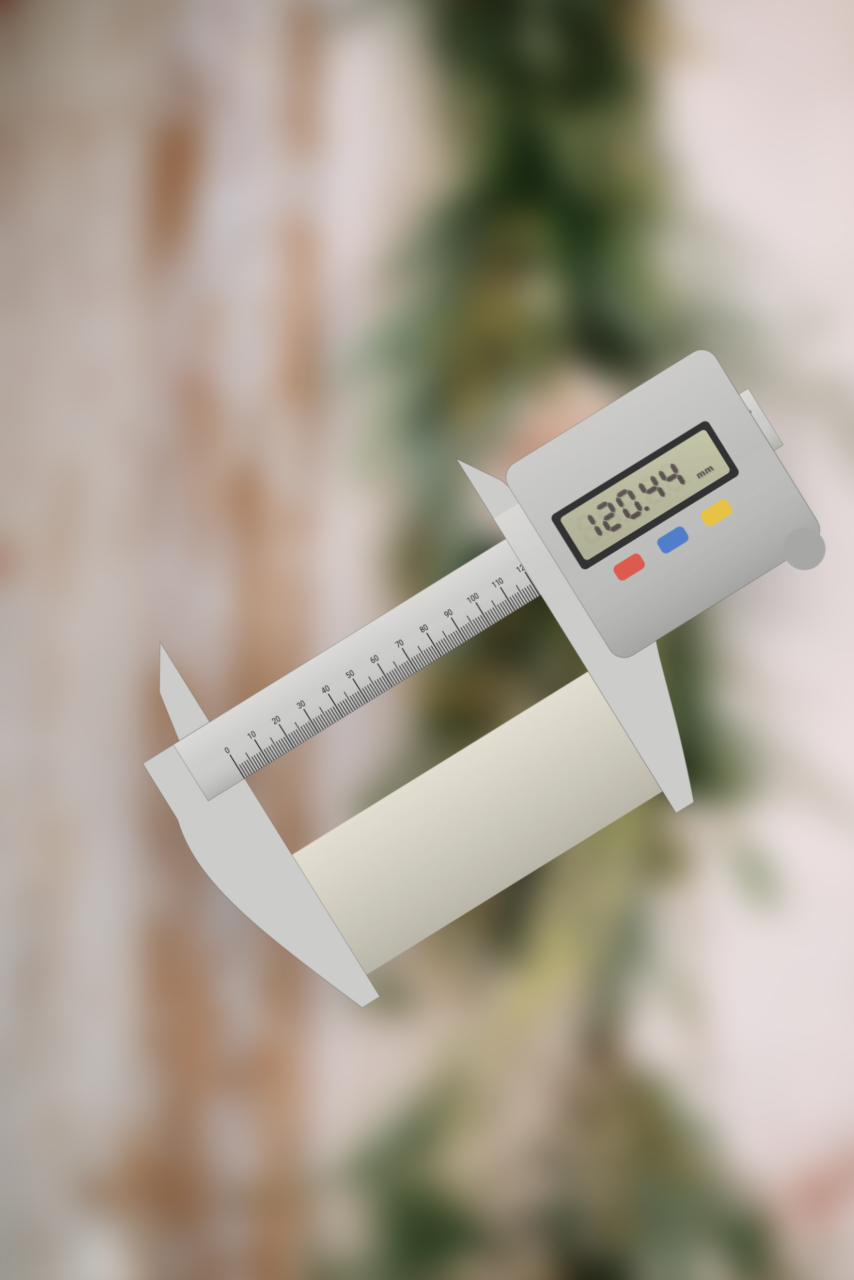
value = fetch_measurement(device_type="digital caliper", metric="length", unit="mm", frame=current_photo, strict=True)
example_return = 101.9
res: 120.44
